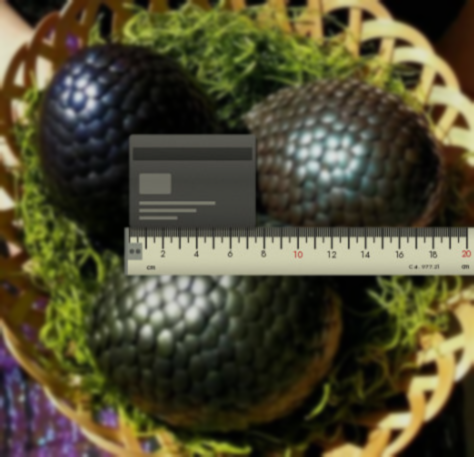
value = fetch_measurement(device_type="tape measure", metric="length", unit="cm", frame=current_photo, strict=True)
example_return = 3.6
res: 7.5
